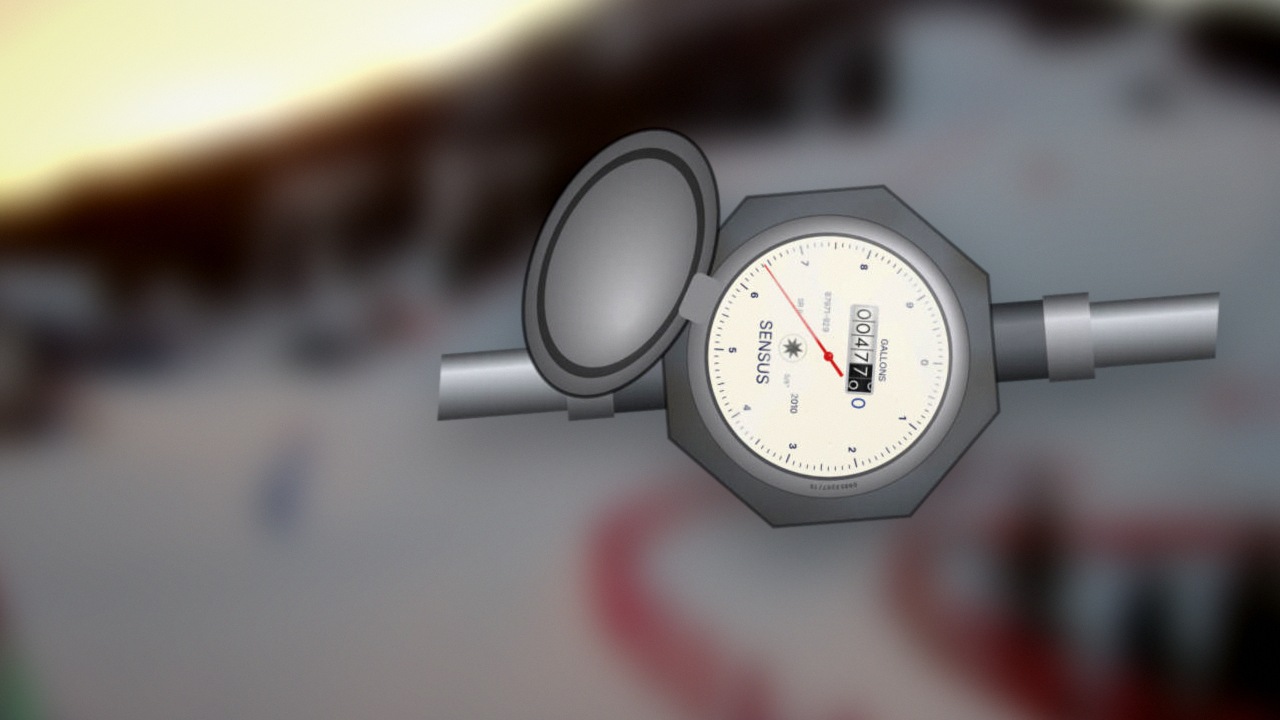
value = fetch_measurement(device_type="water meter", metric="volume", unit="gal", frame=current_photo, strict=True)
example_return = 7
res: 47786.4
